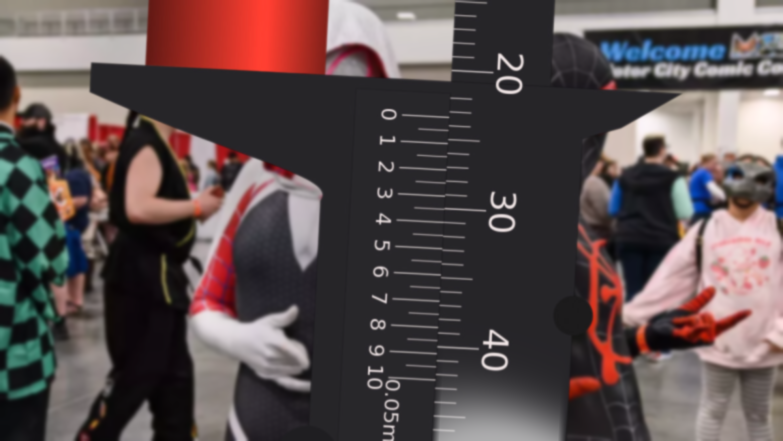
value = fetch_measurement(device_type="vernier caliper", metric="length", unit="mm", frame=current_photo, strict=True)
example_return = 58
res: 23.4
